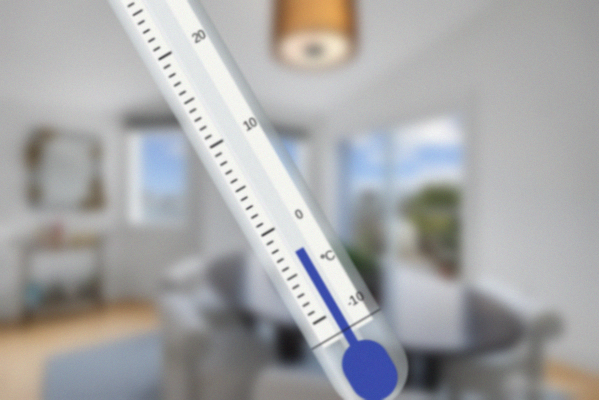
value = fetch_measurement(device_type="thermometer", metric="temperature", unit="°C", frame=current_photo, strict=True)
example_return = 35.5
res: -3
